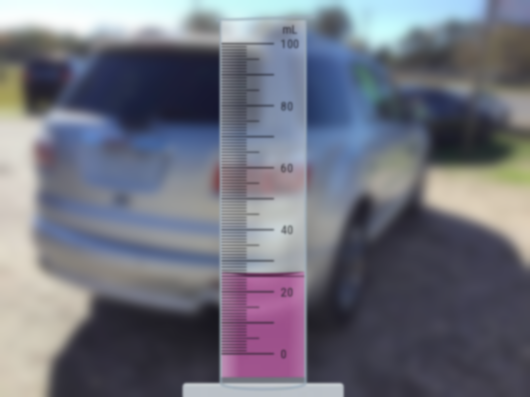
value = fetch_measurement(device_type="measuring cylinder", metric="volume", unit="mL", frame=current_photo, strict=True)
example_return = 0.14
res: 25
